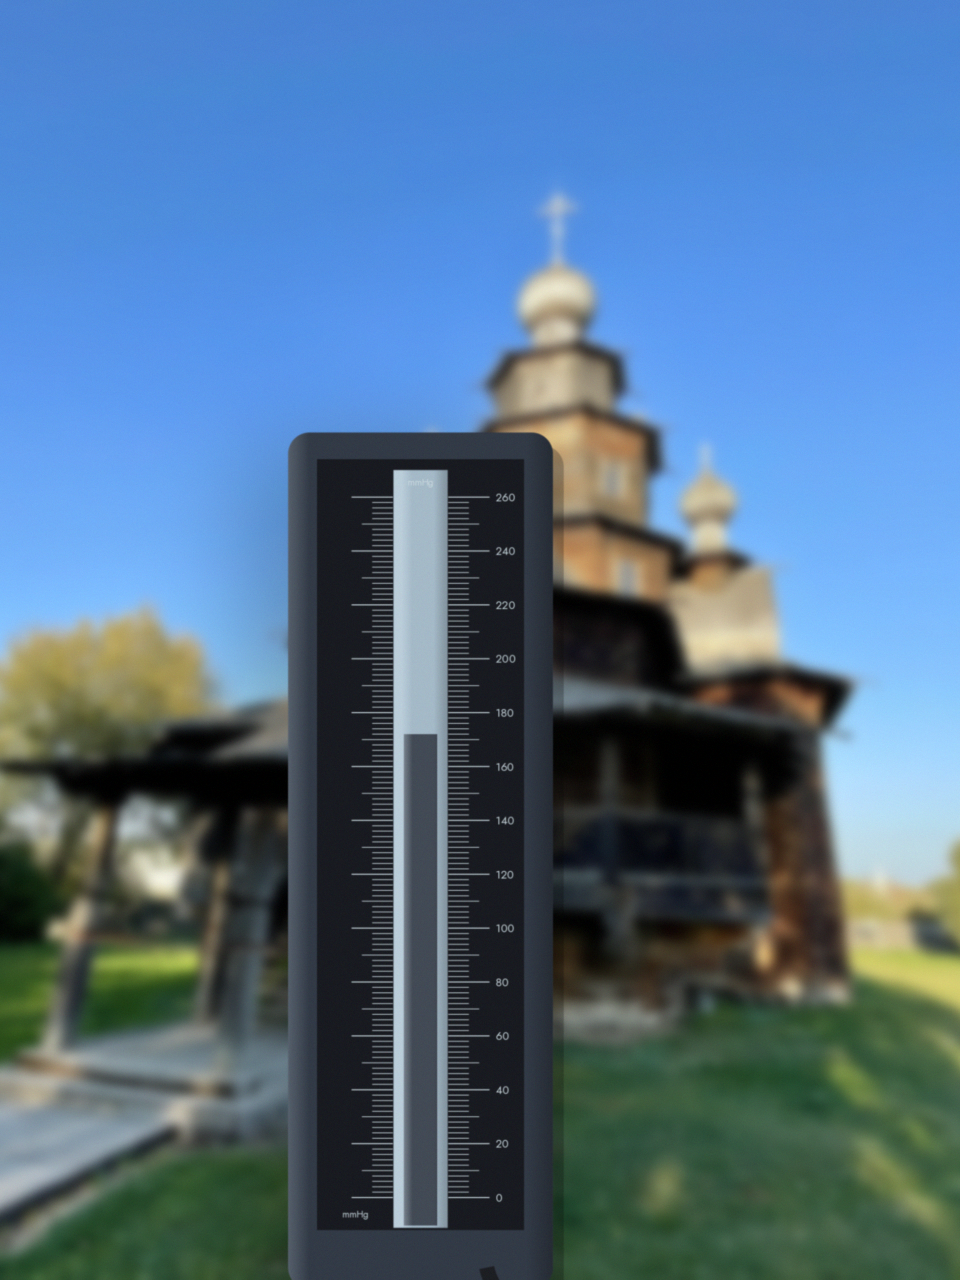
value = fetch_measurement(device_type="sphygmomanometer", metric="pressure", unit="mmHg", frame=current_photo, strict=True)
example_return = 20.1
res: 172
